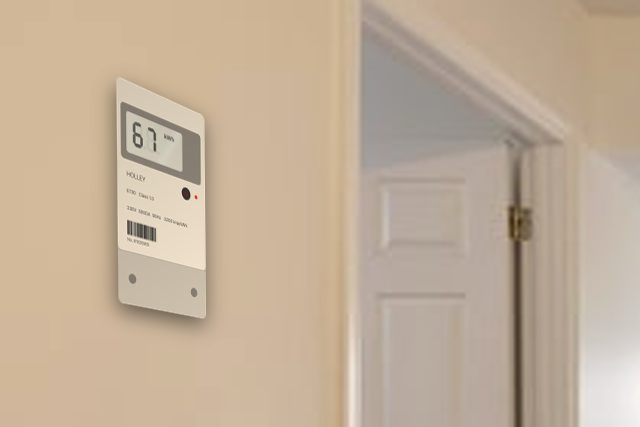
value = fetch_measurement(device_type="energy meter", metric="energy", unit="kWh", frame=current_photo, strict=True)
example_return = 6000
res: 67
